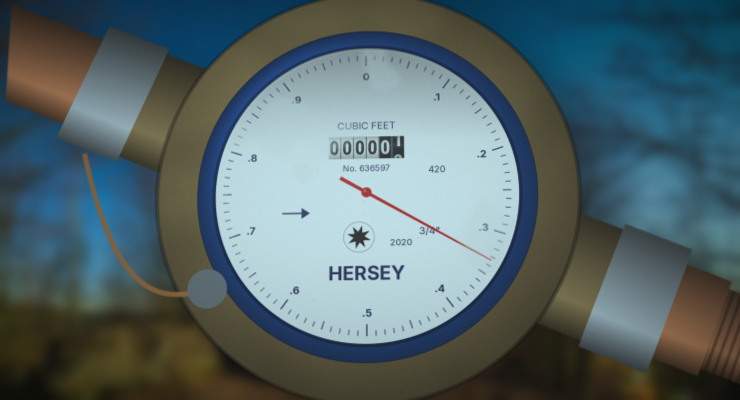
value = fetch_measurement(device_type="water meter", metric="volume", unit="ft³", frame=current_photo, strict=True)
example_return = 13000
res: 1.33
